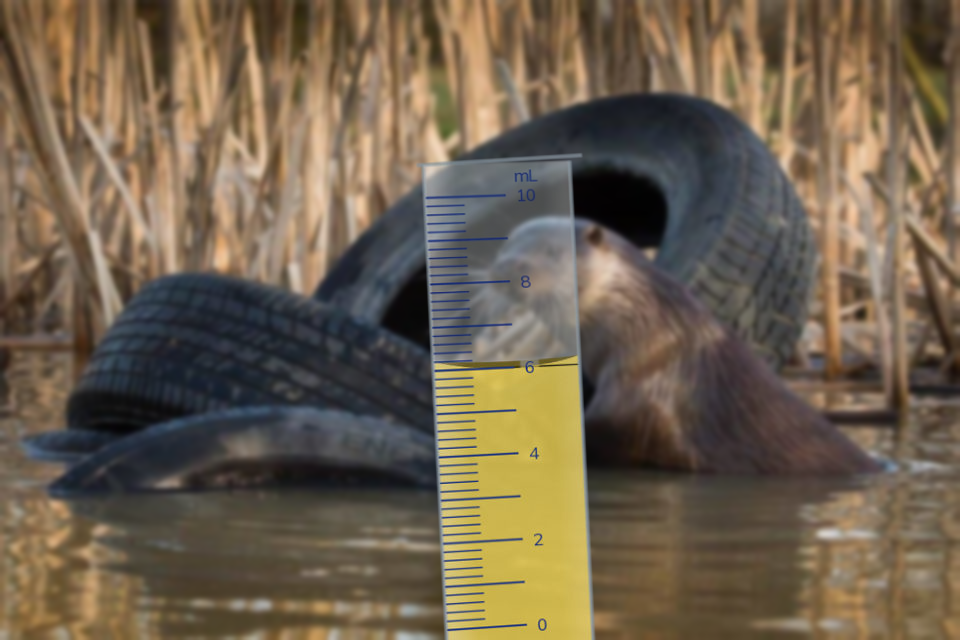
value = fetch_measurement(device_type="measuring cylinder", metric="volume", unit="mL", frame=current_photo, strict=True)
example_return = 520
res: 6
